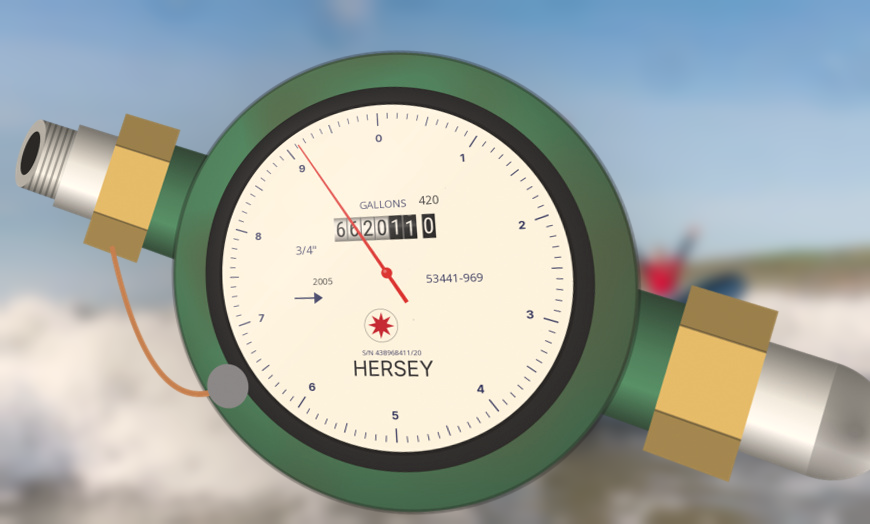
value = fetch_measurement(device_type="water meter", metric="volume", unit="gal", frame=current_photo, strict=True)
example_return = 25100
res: 6620109.1
